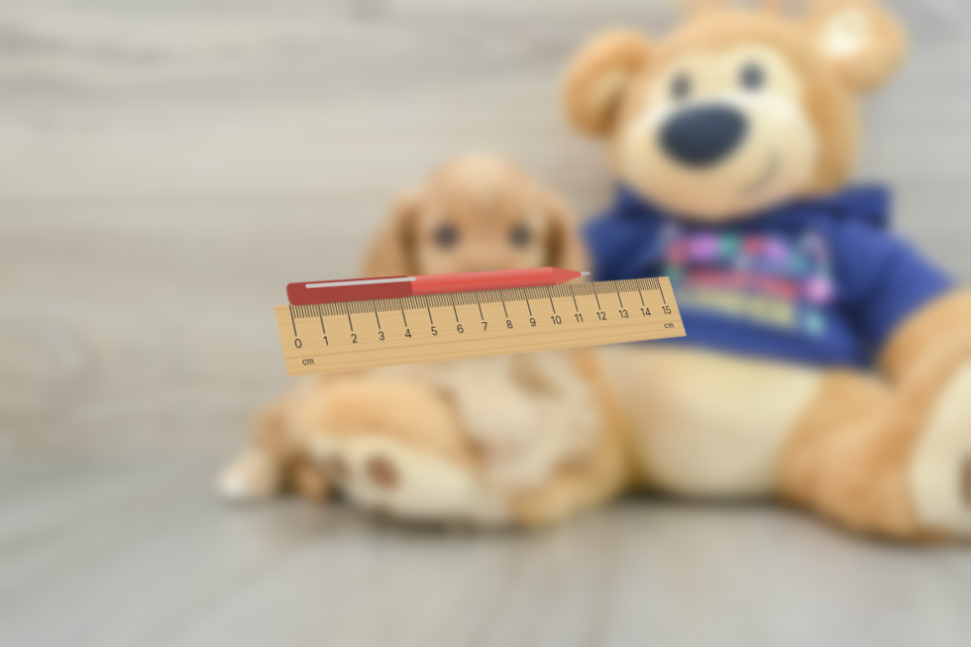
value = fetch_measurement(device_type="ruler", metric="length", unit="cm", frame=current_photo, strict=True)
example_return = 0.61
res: 12
